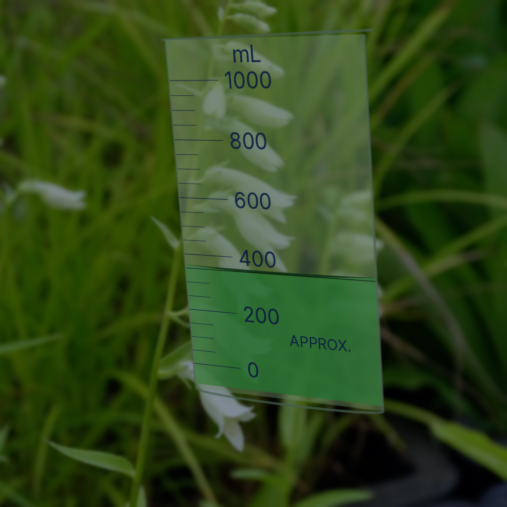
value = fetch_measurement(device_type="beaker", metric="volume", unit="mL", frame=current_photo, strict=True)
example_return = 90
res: 350
